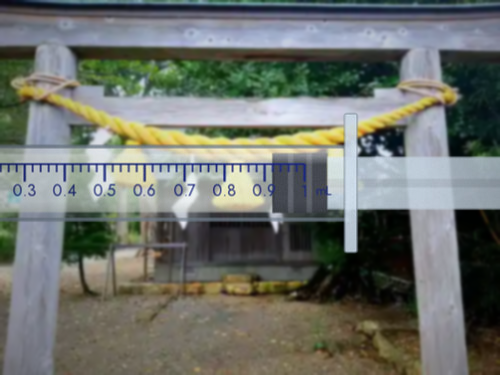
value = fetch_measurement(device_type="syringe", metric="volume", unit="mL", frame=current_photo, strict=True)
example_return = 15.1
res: 0.92
